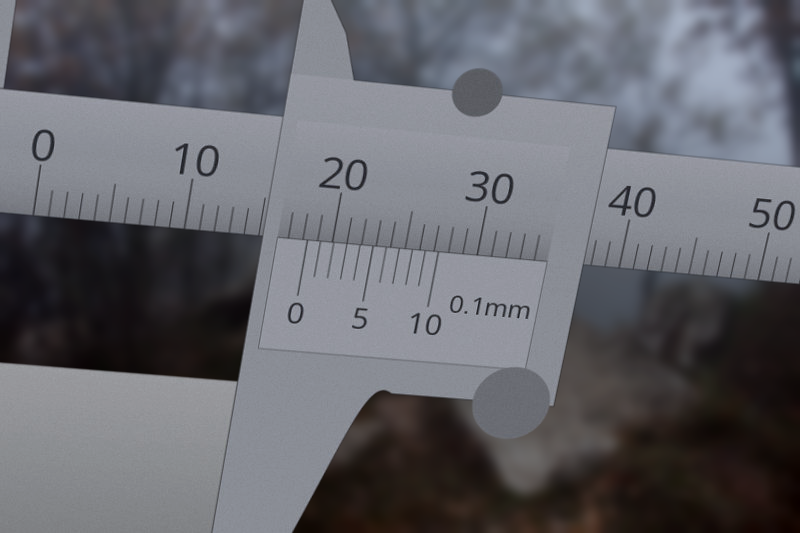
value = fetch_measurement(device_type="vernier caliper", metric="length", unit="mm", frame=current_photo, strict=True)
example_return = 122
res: 18.3
